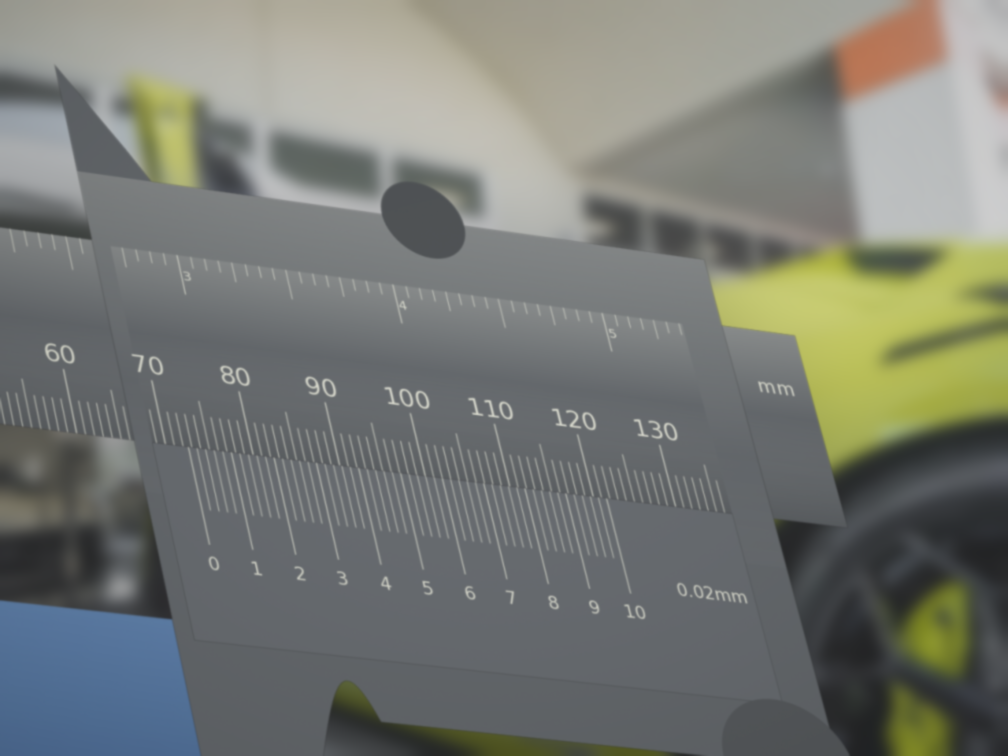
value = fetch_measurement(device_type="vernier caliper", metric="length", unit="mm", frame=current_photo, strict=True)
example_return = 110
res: 72.6
